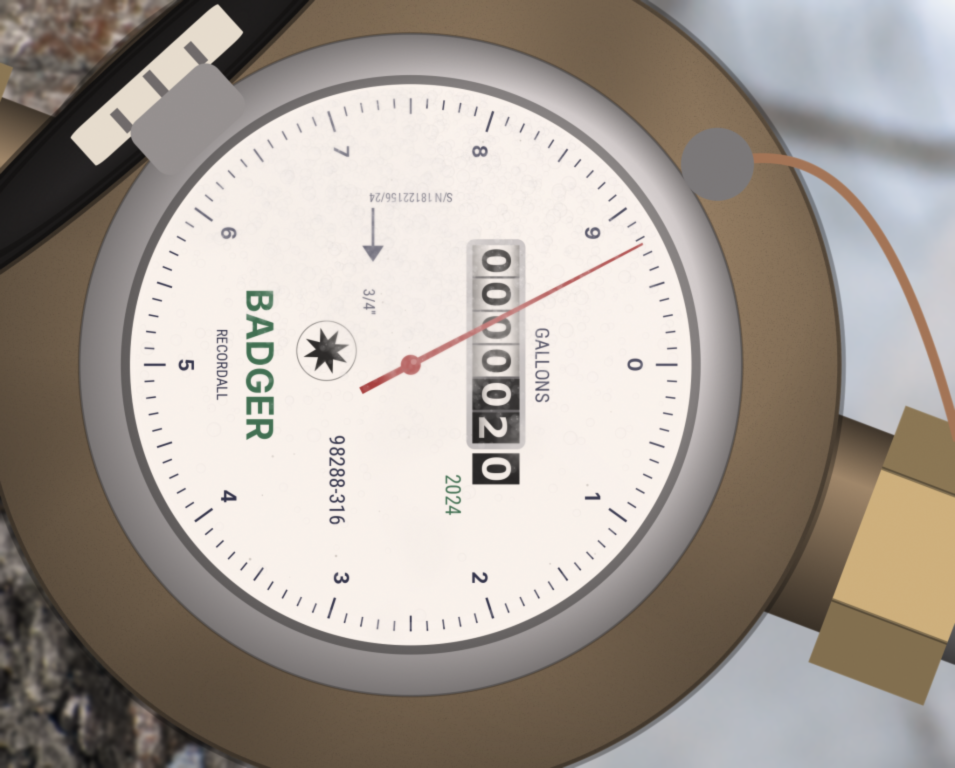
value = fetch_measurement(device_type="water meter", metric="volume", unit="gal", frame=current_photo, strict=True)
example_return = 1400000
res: 19.2
